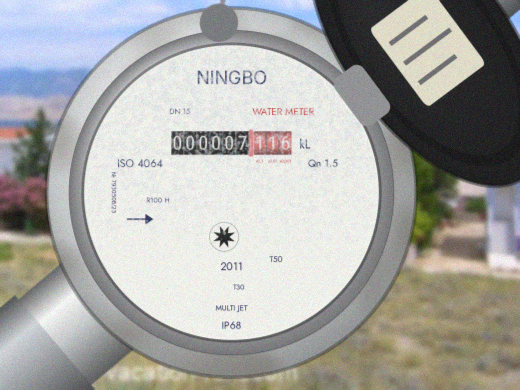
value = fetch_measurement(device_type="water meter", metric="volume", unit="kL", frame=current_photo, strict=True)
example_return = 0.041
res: 7.116
